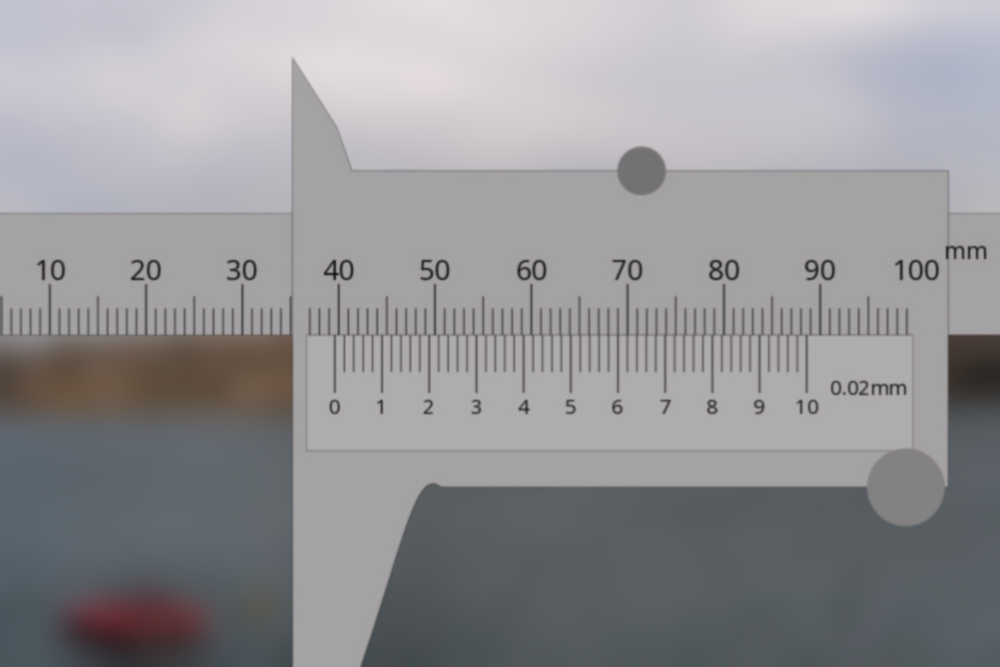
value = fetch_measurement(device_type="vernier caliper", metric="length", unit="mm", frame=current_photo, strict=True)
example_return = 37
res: 39.6
